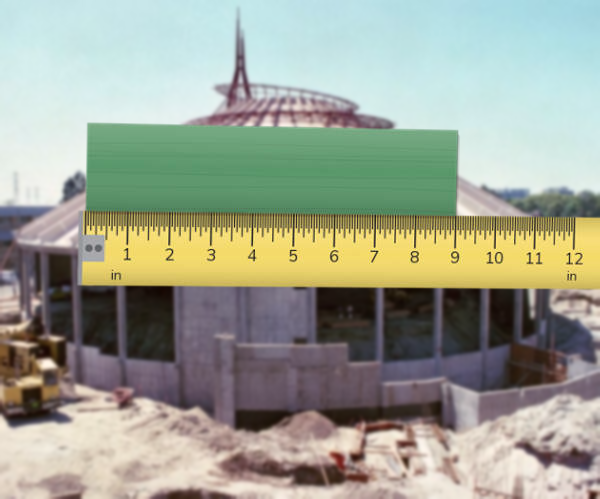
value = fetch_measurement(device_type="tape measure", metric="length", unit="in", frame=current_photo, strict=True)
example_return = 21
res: 9
